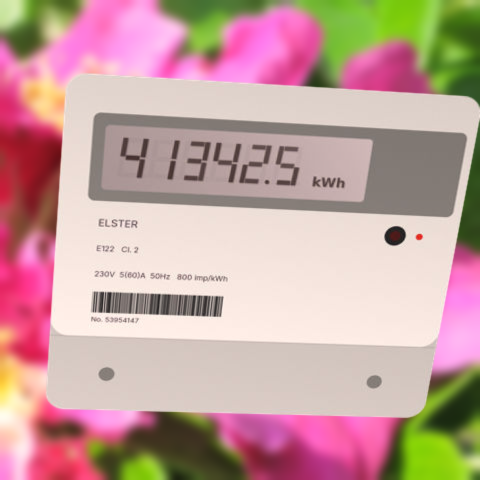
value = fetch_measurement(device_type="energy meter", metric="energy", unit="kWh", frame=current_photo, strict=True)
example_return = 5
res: 41342.5
